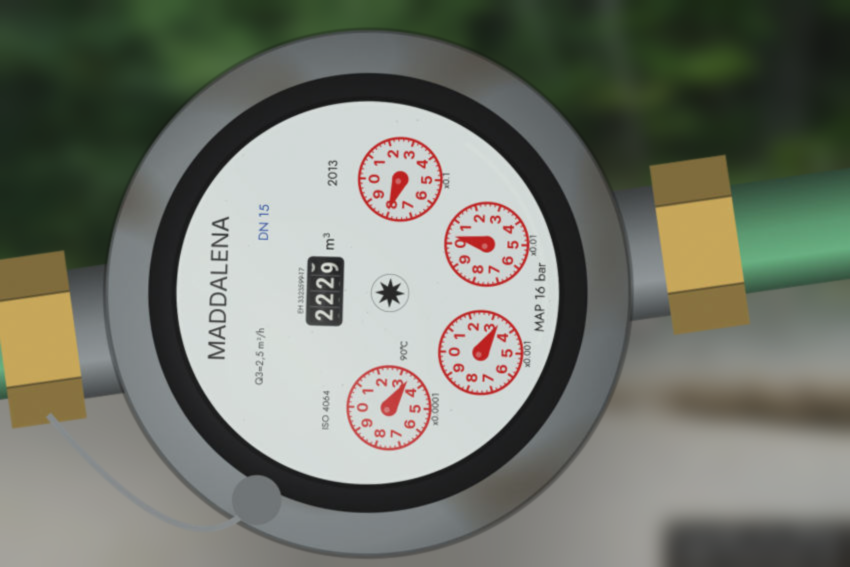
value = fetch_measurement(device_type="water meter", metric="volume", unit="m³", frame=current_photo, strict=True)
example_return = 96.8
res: 2228.8033
